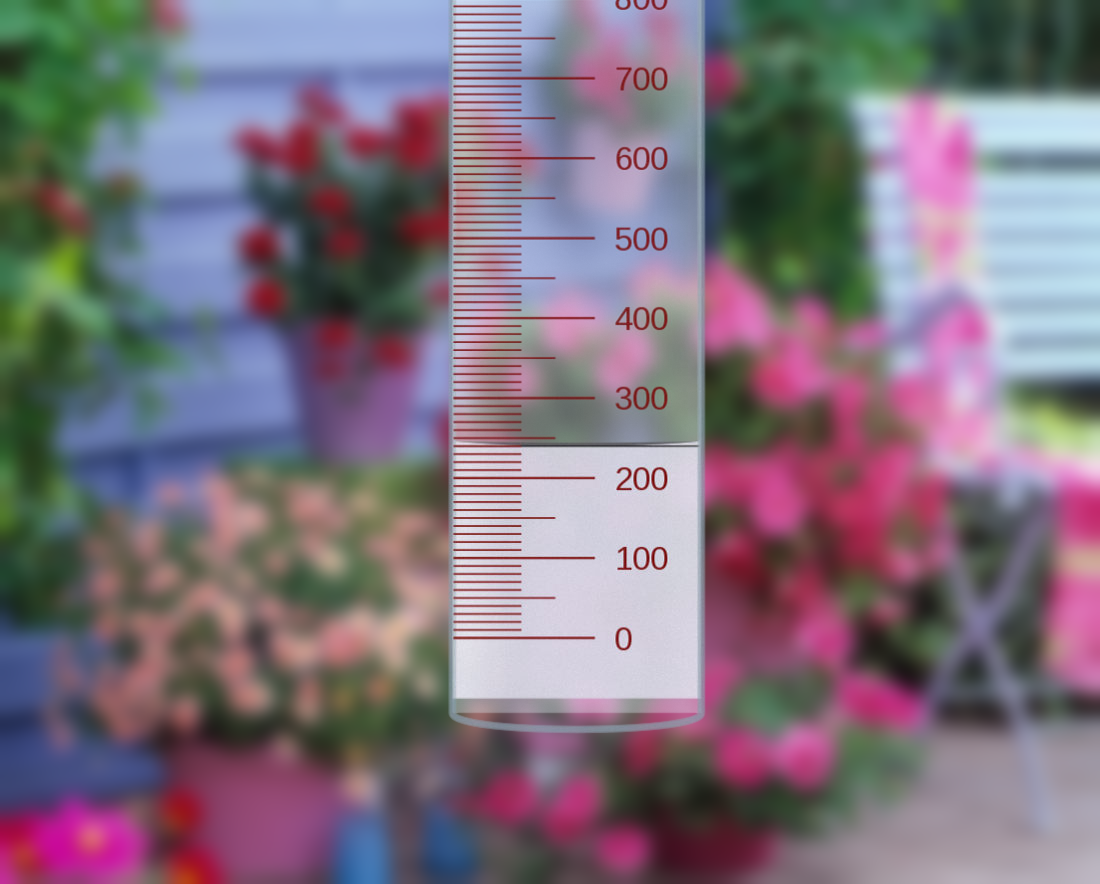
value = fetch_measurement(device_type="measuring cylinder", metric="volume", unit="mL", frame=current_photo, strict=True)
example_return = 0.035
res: 240
